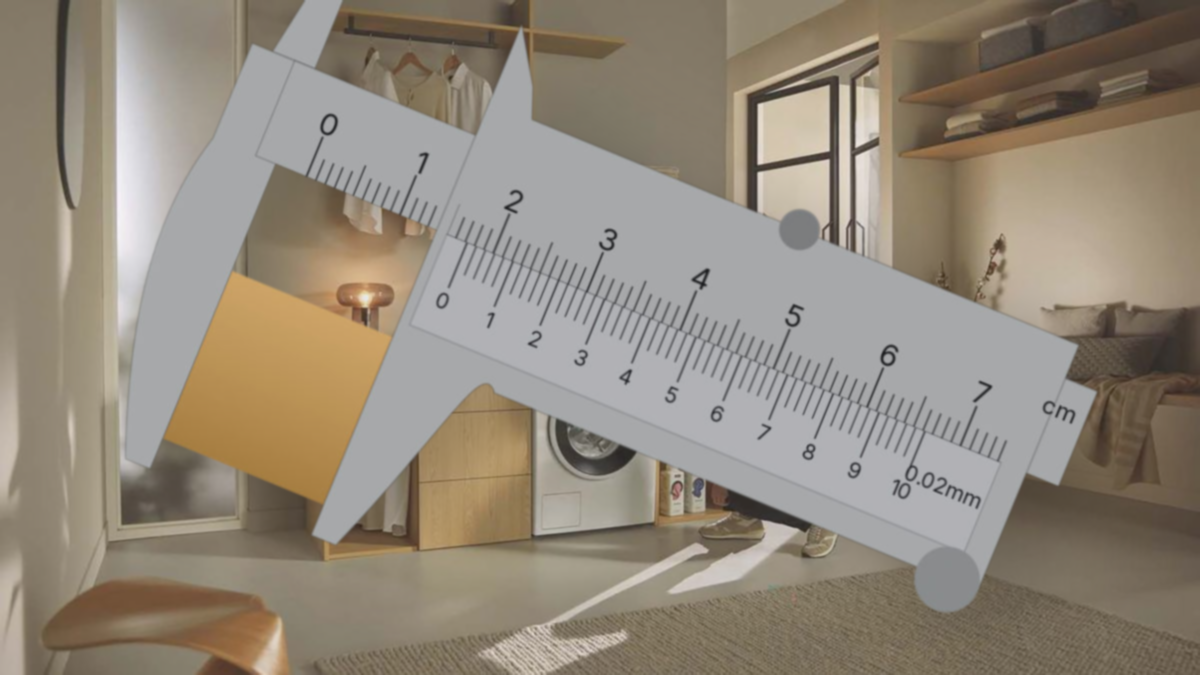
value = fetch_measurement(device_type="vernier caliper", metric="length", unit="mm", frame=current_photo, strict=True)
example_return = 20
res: 17.2
